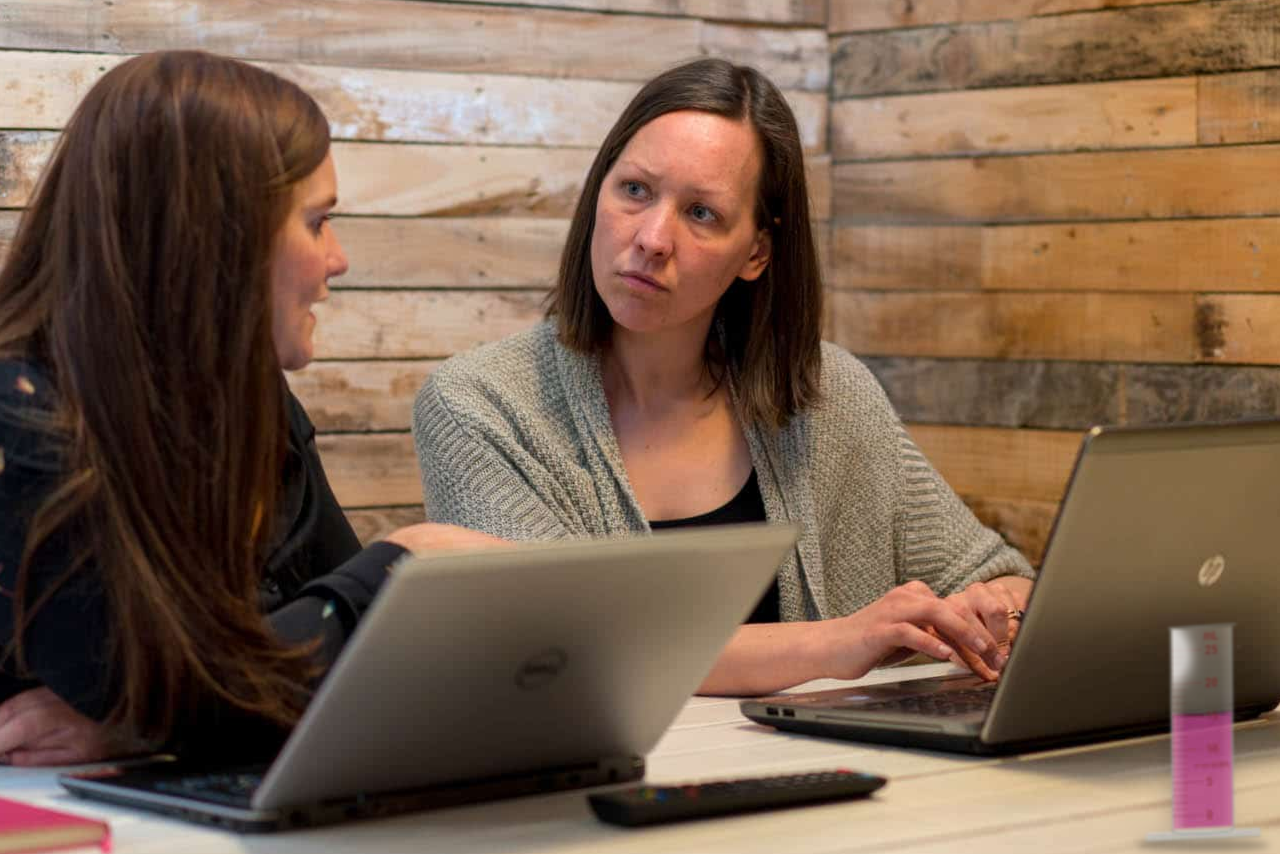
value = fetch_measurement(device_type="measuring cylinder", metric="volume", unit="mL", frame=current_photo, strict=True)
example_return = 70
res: 15
